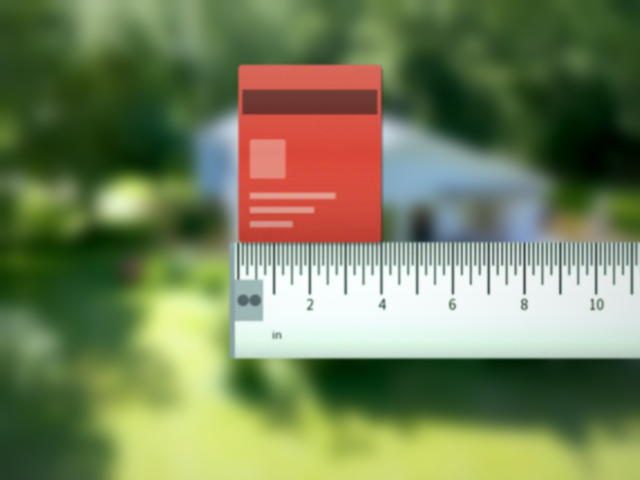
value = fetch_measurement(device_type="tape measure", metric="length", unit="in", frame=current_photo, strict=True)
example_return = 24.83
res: 4
